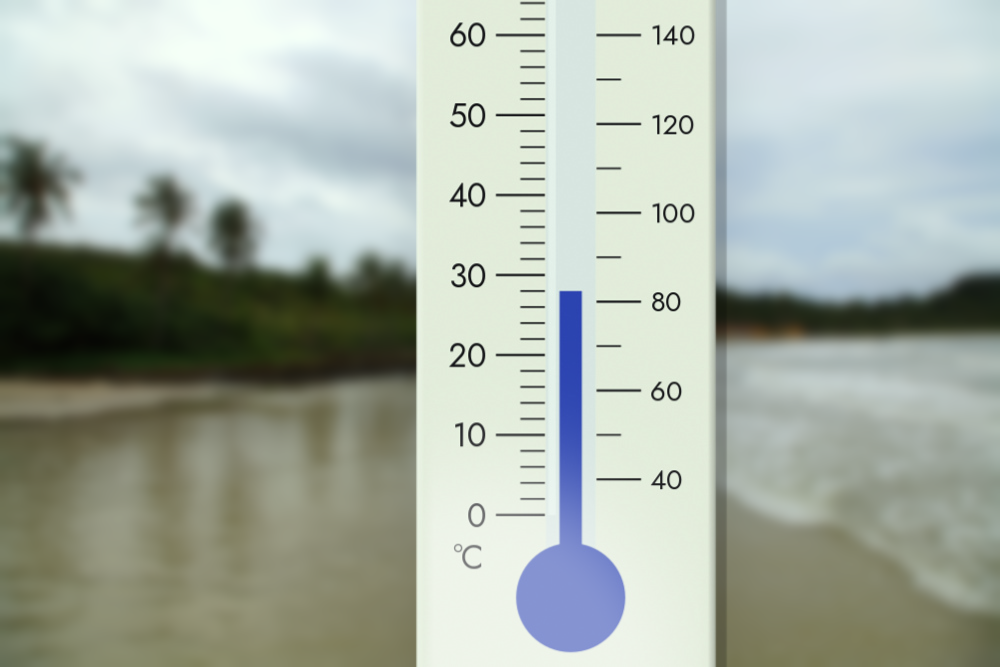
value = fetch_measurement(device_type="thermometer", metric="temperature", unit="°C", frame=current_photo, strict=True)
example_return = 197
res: 28
